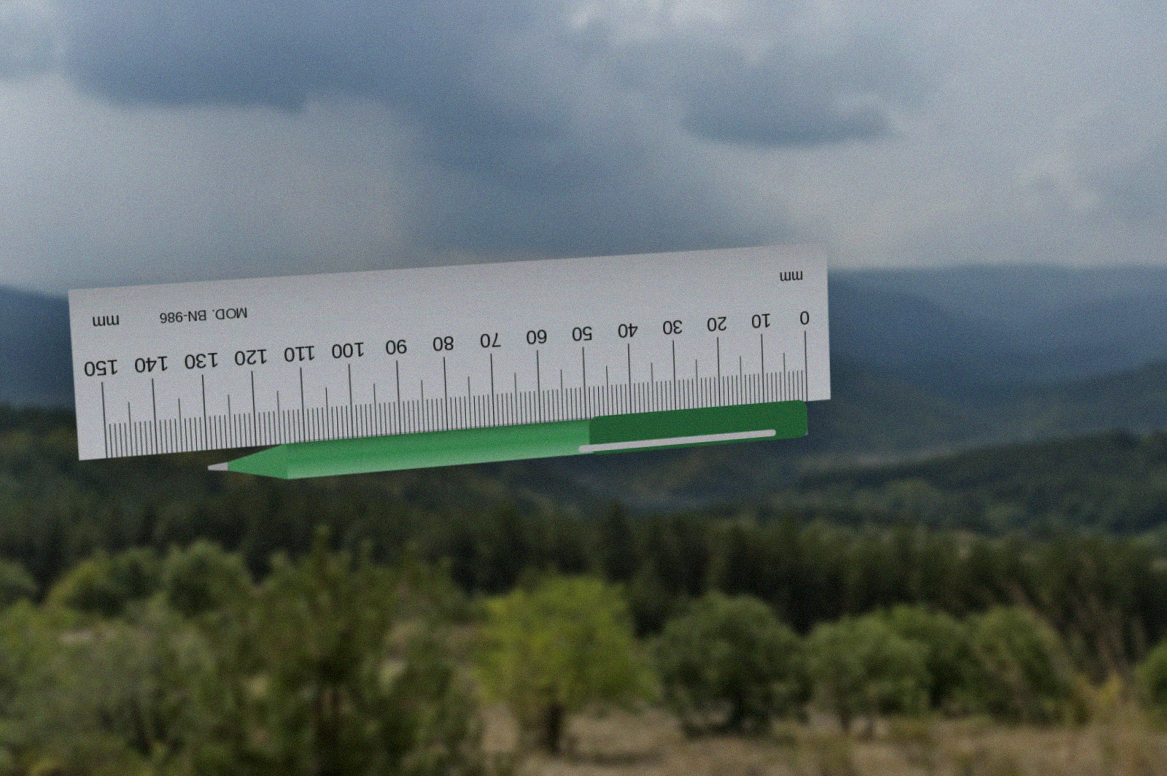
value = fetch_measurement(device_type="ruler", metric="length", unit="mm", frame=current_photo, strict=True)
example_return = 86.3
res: 130
